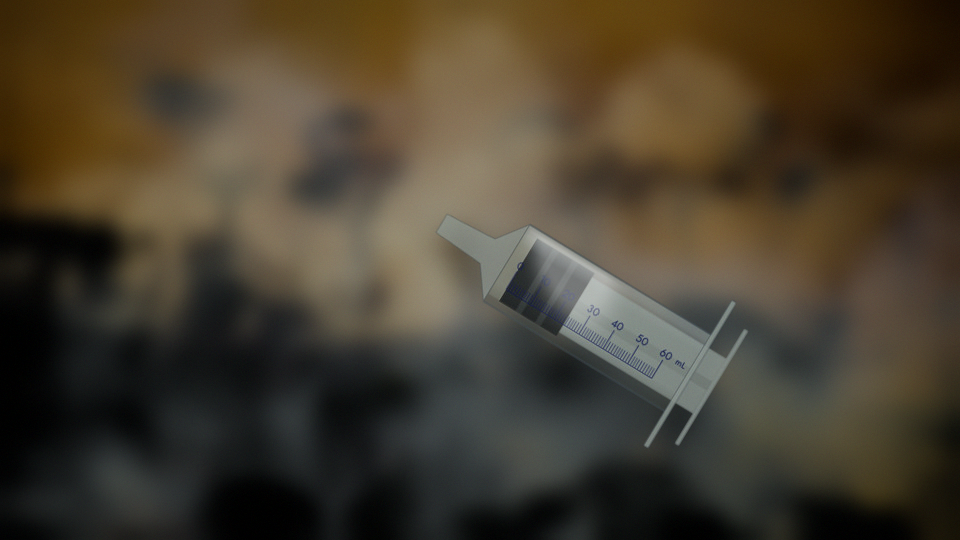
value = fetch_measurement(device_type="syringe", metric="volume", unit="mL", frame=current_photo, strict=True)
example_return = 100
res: 0
